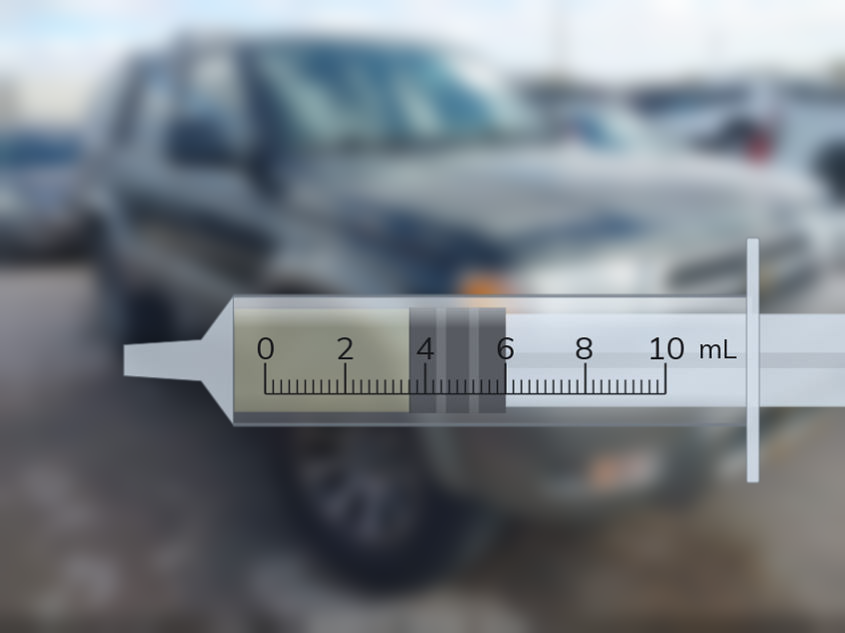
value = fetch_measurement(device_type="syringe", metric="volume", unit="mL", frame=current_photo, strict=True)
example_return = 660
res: 3.6
